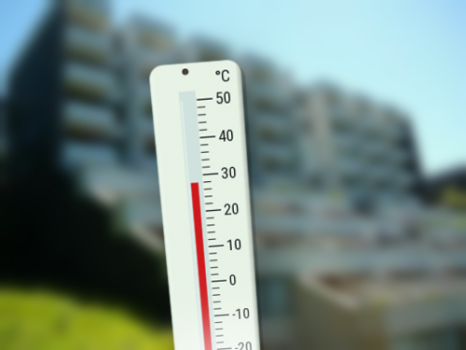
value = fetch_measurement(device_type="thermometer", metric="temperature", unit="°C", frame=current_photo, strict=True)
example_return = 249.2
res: 28
